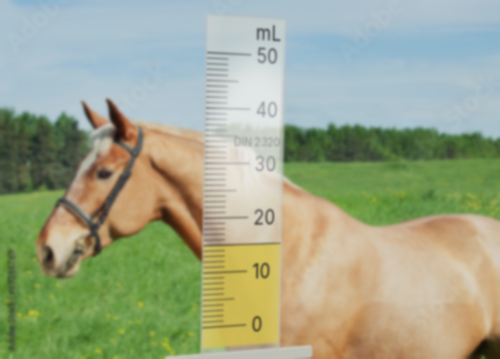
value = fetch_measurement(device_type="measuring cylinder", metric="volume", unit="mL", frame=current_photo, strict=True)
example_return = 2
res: 15
